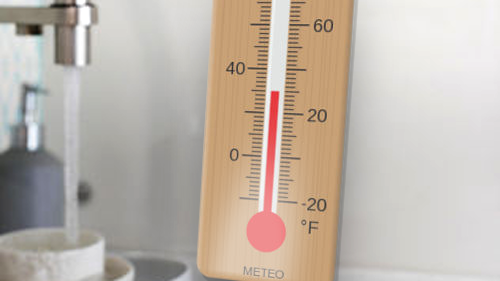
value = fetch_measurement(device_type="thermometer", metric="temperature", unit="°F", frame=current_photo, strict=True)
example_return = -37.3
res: 30
